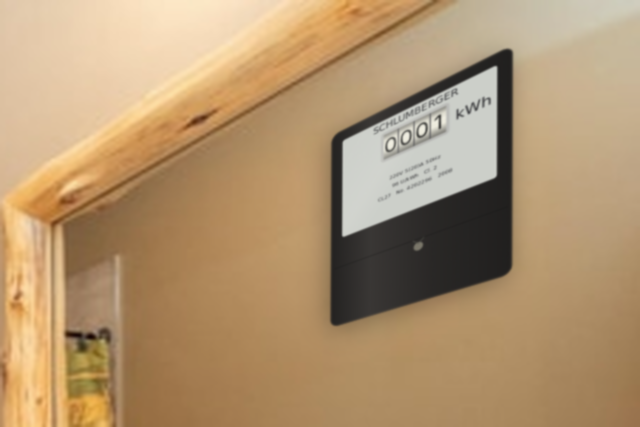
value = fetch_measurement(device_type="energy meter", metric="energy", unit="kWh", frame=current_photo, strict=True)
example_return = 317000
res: 1
